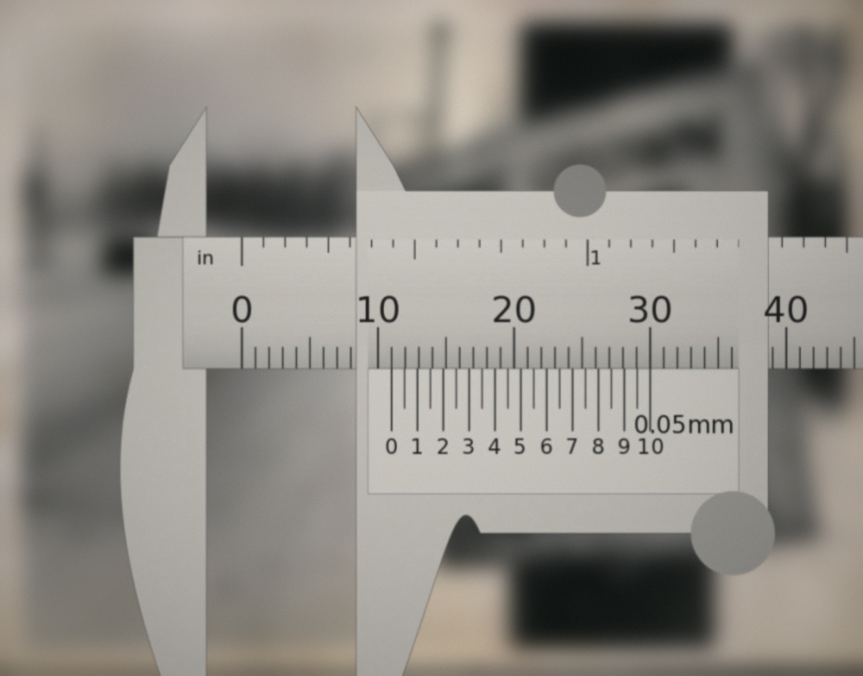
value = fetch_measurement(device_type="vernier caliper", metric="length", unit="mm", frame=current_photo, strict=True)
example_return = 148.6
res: 11.0
